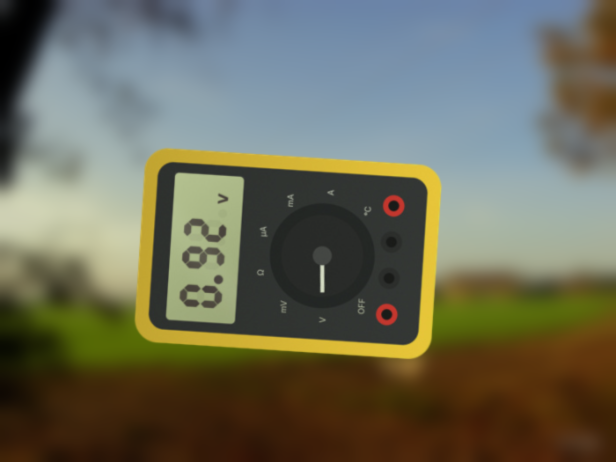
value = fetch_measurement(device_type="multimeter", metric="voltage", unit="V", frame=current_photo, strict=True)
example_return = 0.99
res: 0.92
